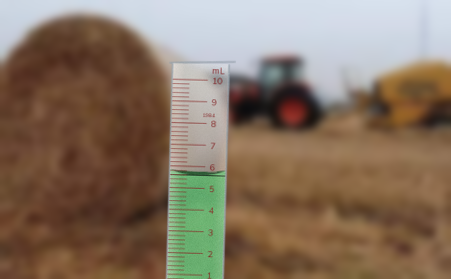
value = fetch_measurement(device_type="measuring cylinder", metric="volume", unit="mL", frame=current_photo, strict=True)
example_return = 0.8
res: 5.6
